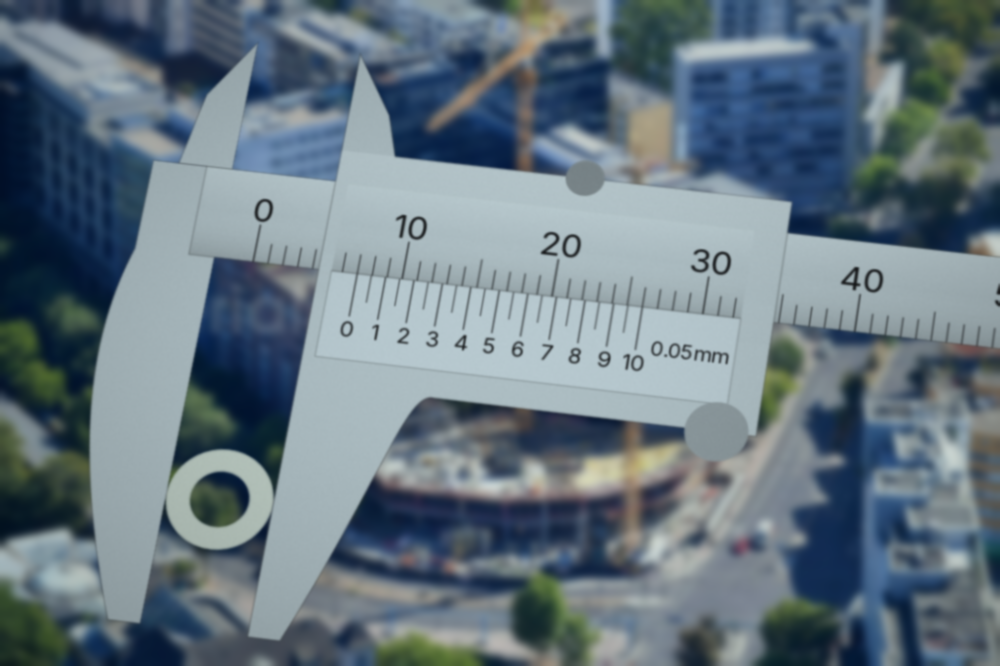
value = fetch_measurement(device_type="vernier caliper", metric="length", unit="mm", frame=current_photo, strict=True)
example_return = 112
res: 7.0
